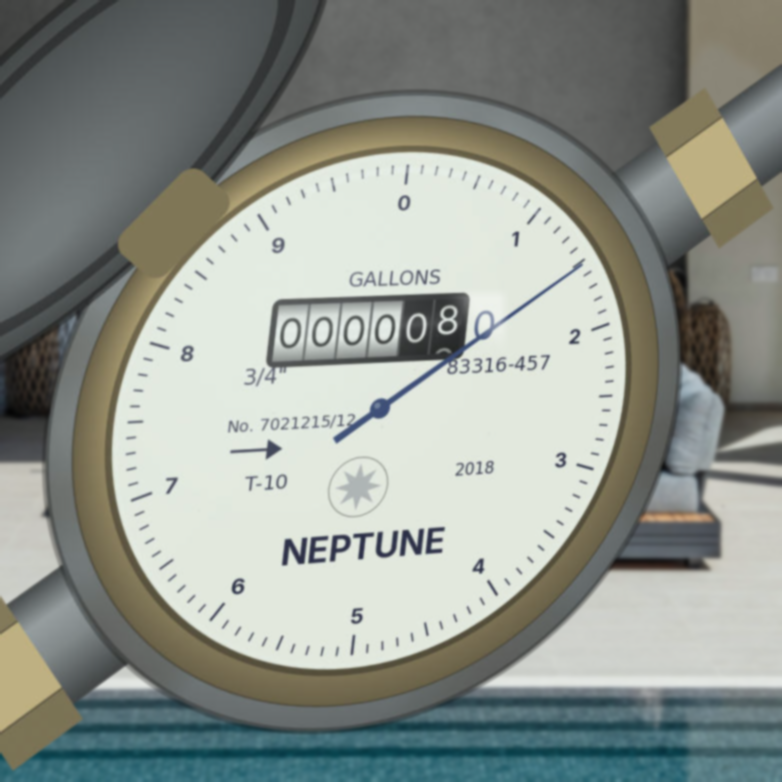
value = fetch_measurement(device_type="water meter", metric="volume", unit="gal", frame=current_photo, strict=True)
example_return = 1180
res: 81.5
